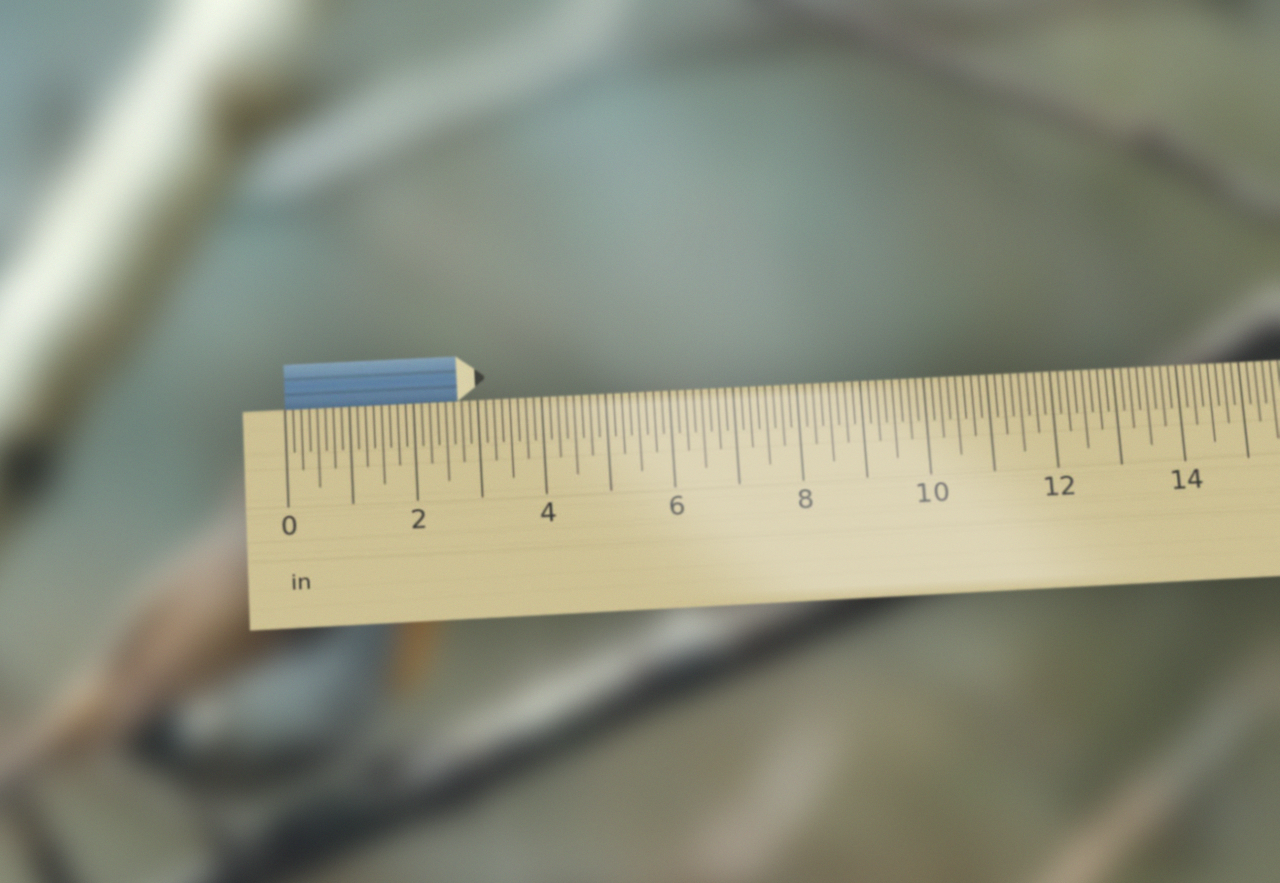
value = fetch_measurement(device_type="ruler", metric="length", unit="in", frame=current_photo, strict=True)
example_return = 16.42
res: 3.125
